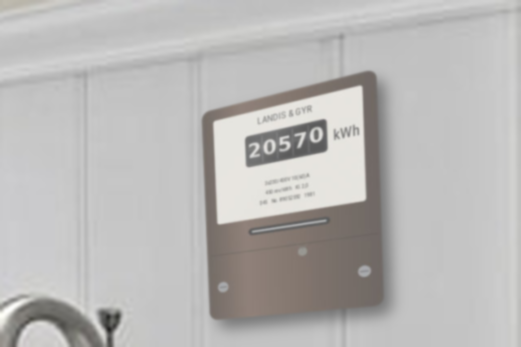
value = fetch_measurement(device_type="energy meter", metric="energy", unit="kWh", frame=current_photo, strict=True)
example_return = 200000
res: 20570
